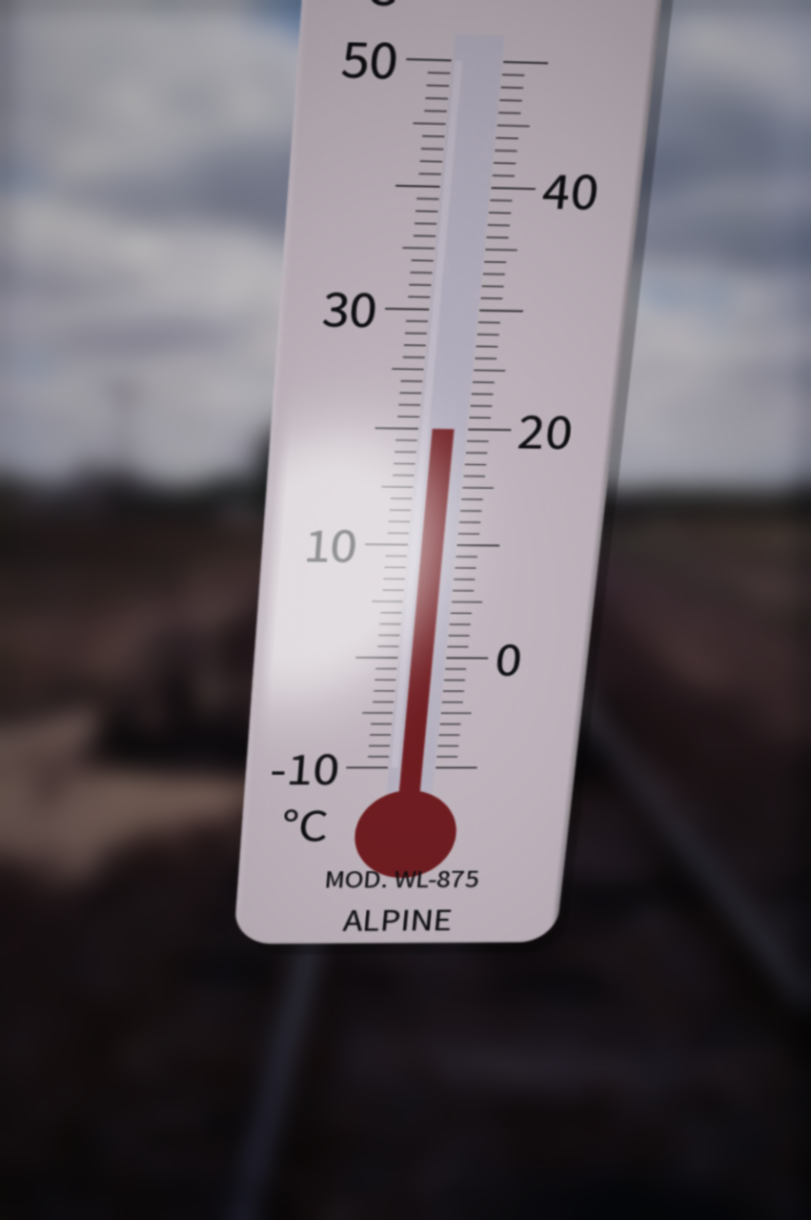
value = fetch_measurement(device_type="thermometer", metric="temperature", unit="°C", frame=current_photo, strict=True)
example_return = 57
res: 20
